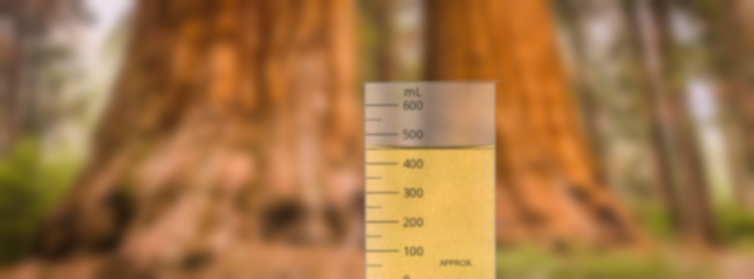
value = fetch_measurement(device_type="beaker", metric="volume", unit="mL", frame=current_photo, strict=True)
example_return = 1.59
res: 450
